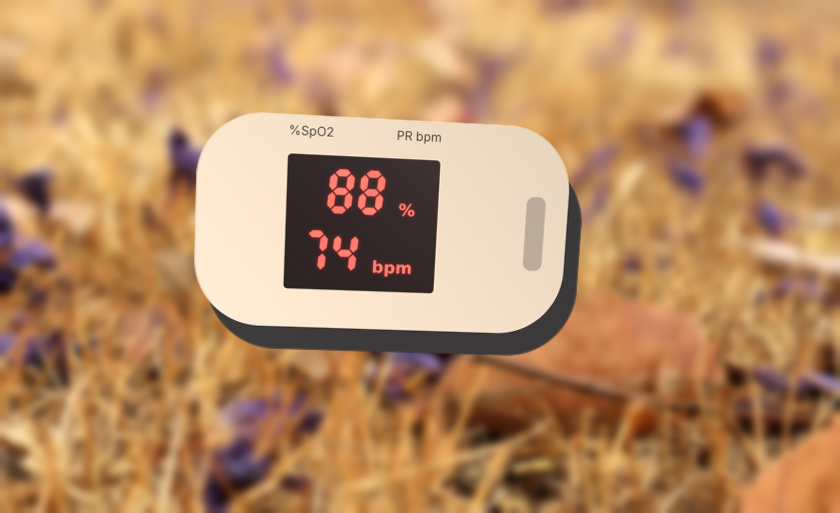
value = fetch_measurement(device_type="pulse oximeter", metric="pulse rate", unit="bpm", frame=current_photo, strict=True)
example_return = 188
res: 74
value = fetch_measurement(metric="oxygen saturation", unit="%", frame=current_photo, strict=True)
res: 88
